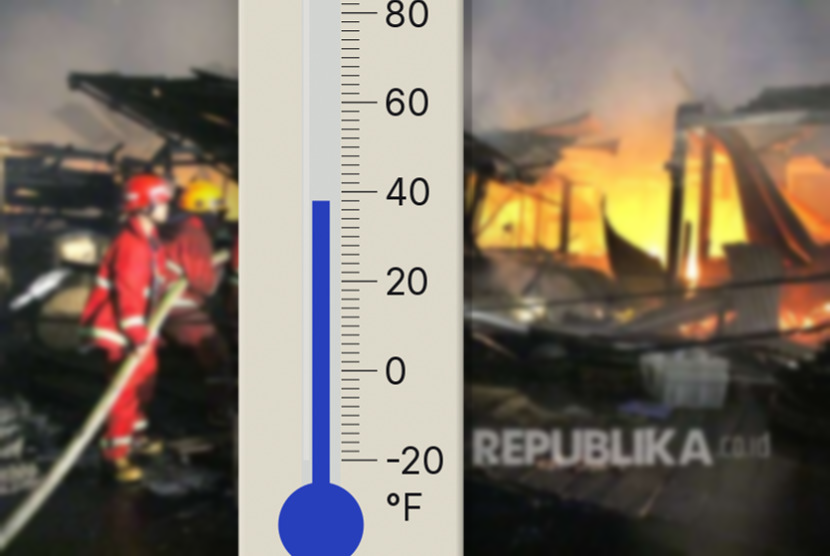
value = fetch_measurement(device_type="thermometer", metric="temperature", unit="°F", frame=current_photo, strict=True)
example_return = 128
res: 38
